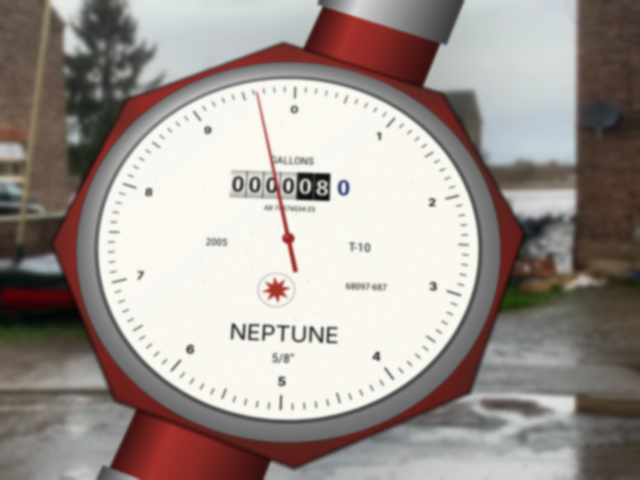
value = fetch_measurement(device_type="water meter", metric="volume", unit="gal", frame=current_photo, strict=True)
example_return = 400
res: 79.6
